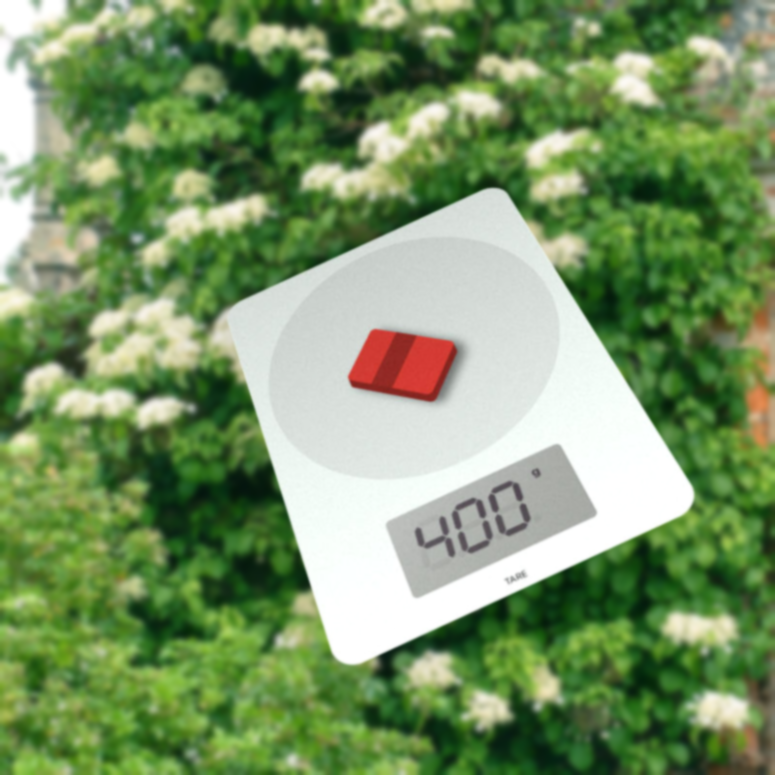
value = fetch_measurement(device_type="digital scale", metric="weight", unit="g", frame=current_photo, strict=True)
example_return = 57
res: 400
